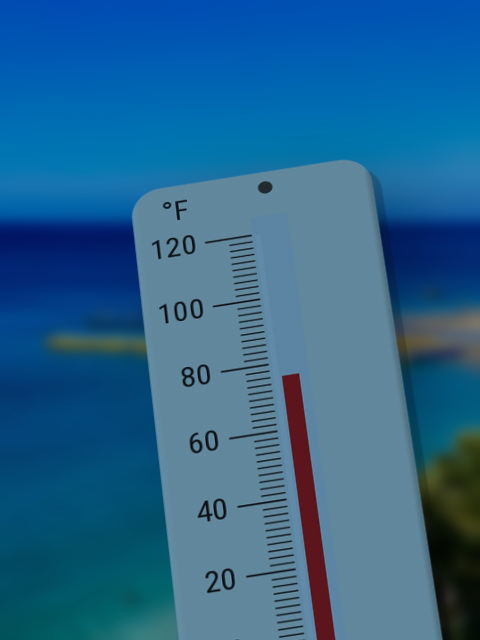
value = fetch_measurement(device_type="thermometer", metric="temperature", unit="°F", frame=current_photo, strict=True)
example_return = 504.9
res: 76
